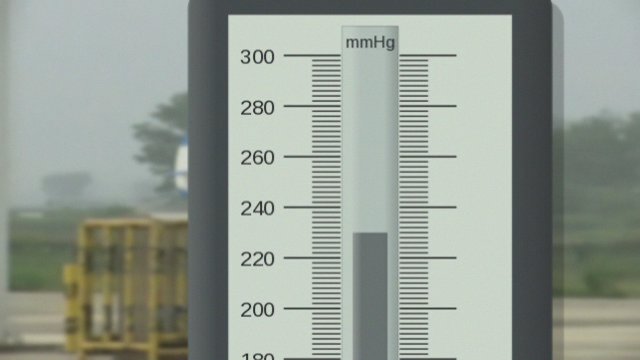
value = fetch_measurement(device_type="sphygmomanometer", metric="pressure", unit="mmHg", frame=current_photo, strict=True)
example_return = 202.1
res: 230
